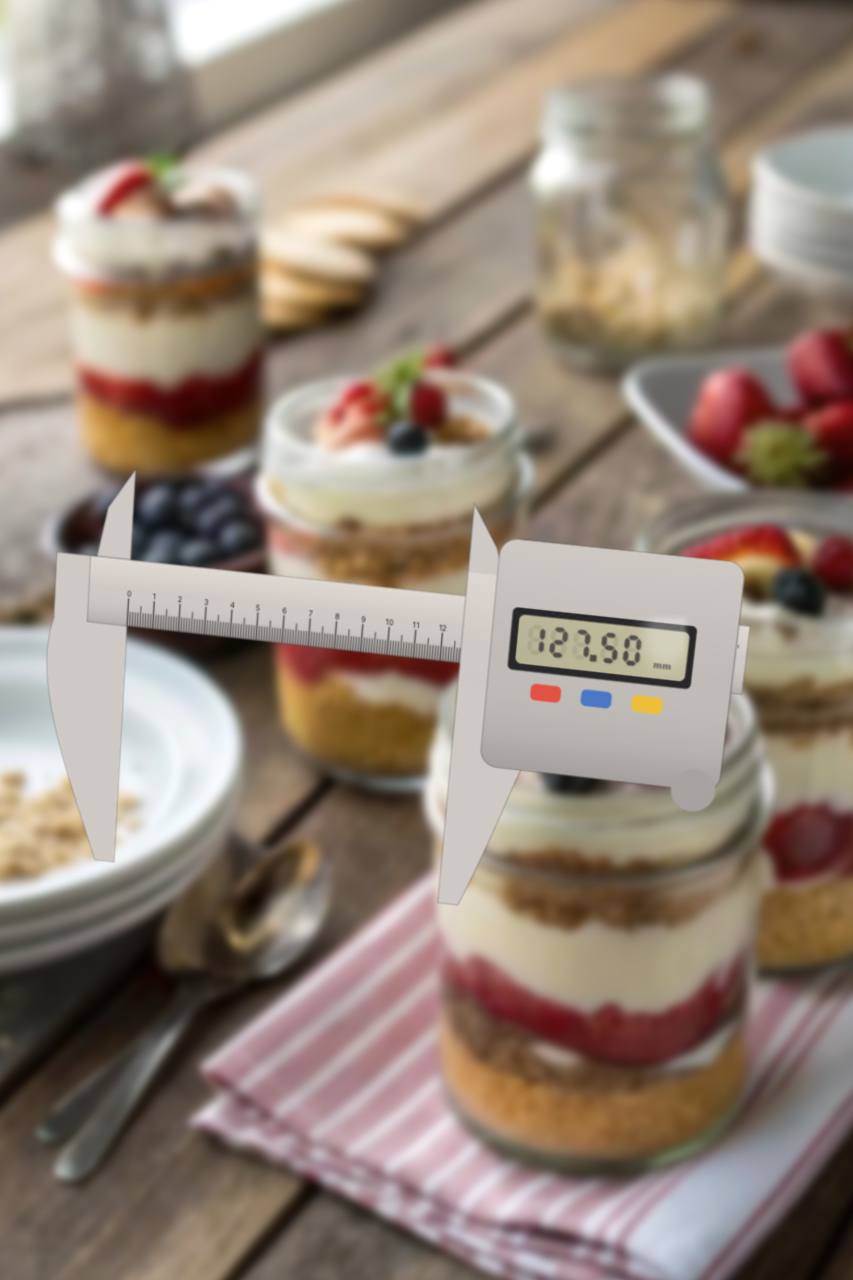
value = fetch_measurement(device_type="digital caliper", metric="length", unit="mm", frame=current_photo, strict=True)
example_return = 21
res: 127.50
